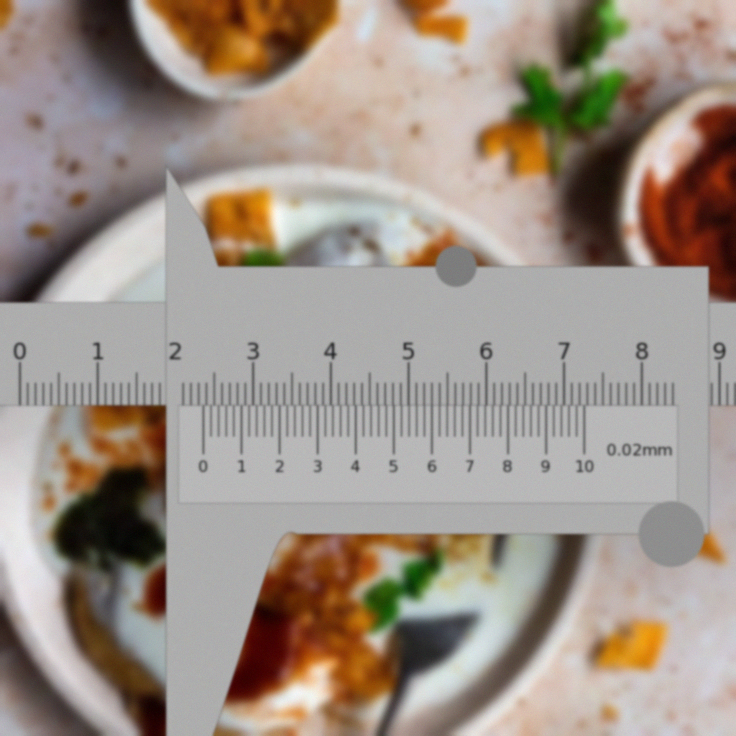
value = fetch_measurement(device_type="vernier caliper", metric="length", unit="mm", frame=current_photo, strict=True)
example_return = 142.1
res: 23.6
